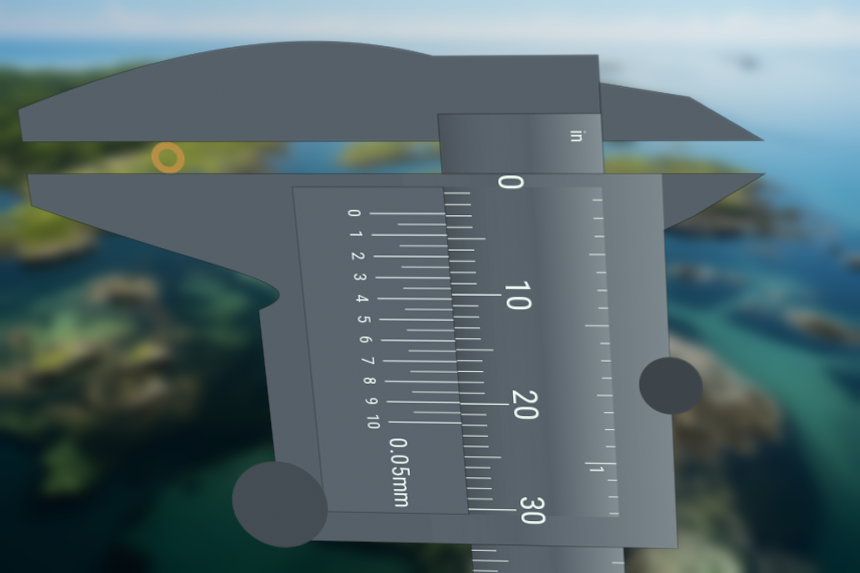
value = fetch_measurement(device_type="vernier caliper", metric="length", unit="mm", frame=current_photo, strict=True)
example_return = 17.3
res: 2.8
